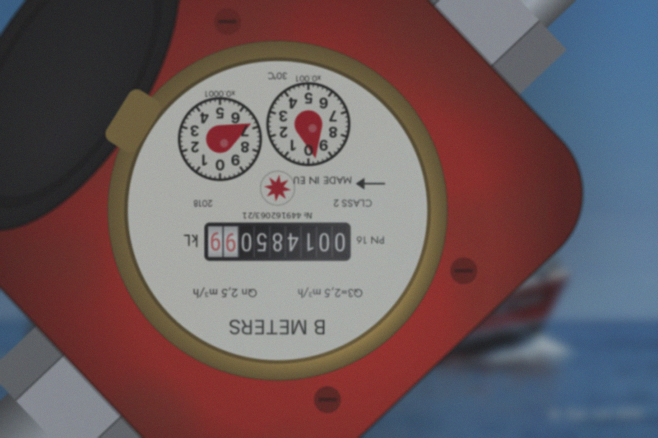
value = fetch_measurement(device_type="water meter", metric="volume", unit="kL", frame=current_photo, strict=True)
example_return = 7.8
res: 14850.9896
